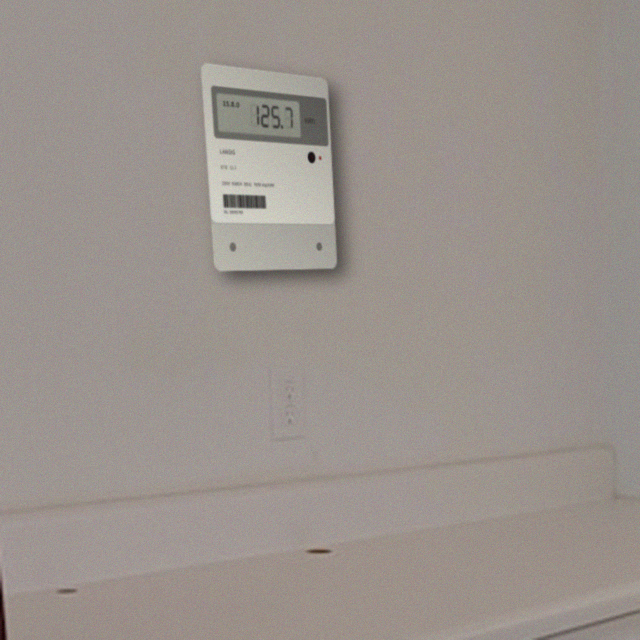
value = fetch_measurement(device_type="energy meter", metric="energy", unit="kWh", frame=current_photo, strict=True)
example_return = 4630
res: 125.7
